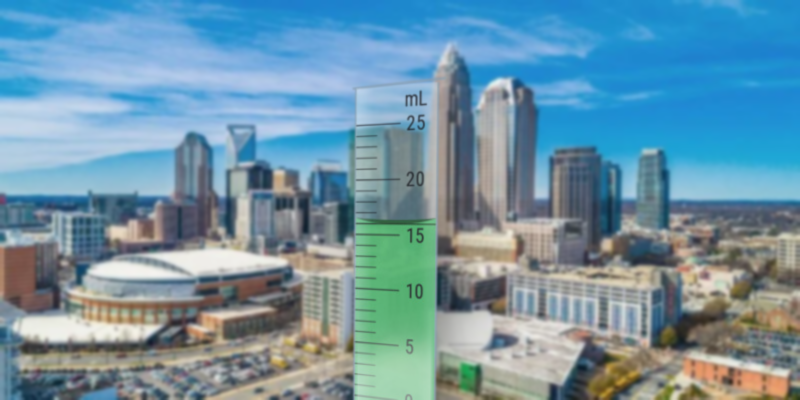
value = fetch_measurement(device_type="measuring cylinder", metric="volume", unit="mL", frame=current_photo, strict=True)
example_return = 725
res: 16
